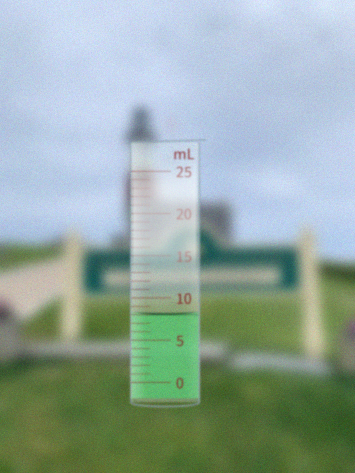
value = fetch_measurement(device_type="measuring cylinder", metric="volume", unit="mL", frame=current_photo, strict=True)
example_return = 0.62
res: 8
